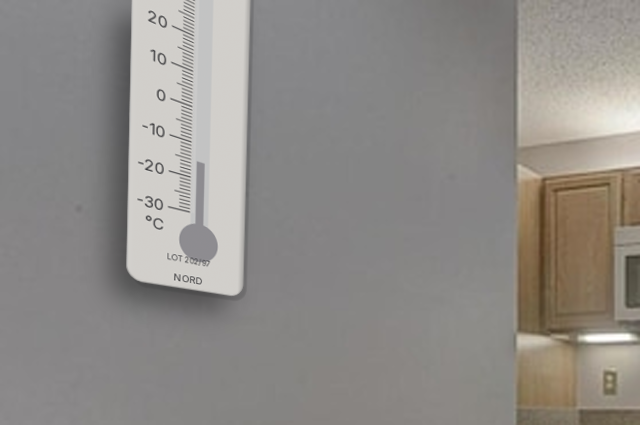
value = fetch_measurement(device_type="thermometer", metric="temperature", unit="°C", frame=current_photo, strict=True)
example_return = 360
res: -15
